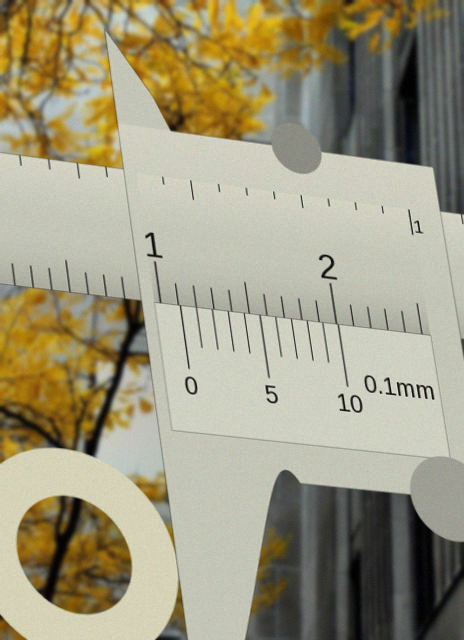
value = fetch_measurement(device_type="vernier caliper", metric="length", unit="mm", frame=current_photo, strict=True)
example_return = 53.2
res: 11.1
